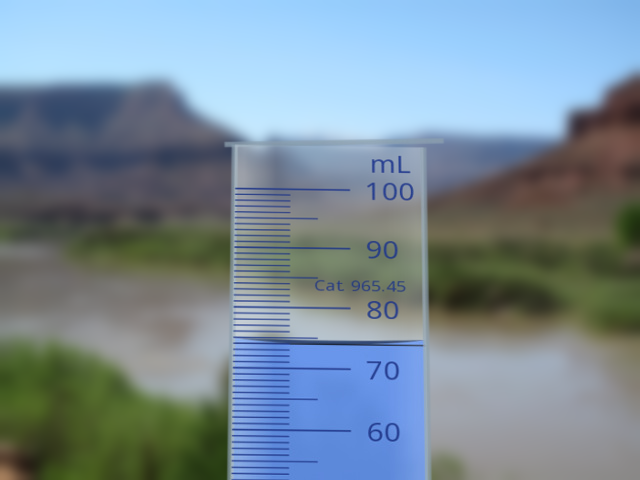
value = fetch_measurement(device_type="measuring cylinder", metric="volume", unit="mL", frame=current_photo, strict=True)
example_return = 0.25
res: 74
